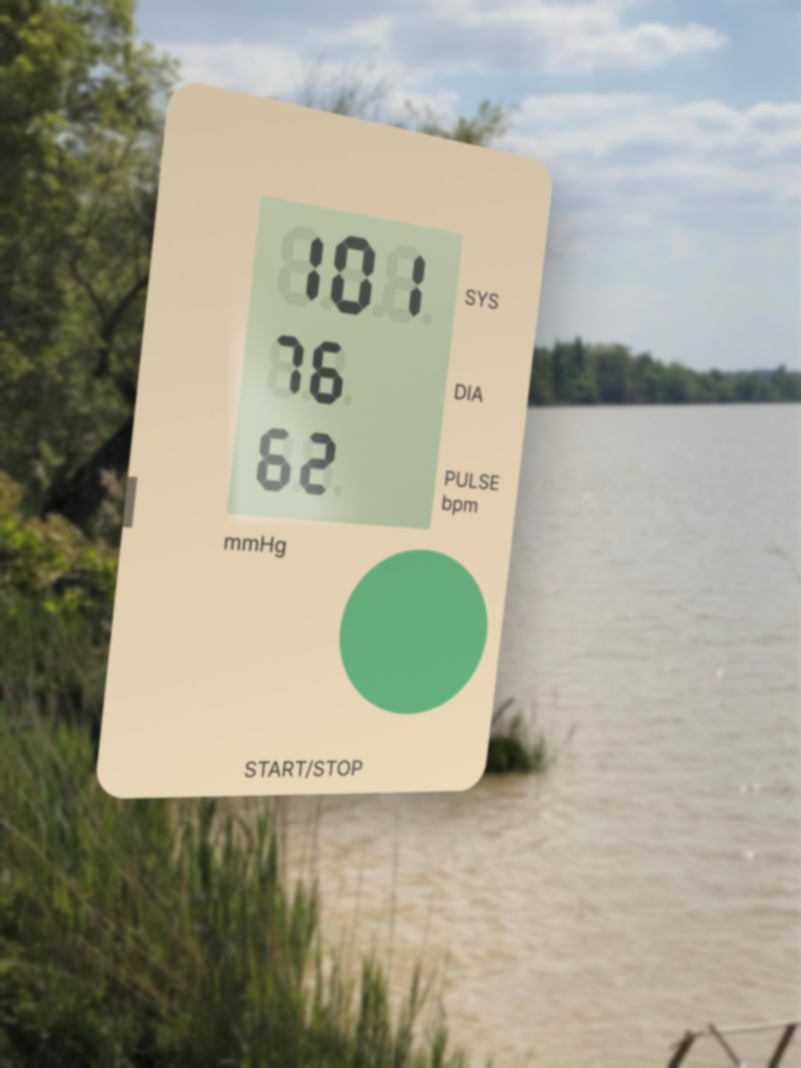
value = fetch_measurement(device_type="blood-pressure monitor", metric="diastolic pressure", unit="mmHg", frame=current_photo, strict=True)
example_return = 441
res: 76
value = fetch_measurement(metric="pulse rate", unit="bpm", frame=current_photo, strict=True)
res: 62
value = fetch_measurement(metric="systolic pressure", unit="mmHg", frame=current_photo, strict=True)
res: 101
